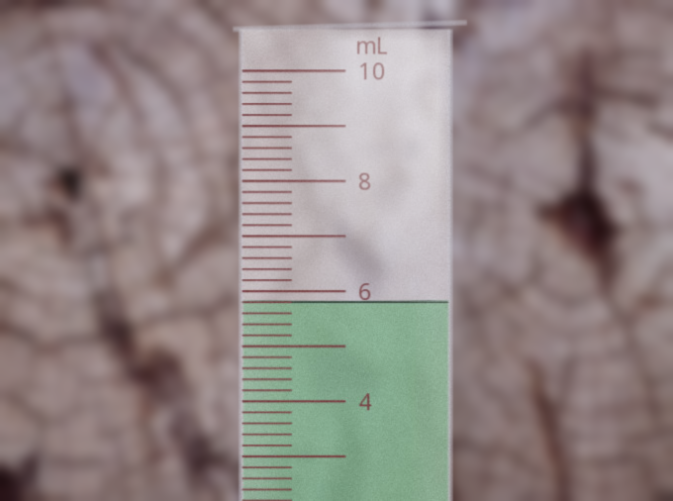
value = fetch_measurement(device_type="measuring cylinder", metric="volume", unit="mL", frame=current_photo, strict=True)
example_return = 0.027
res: 5.8
